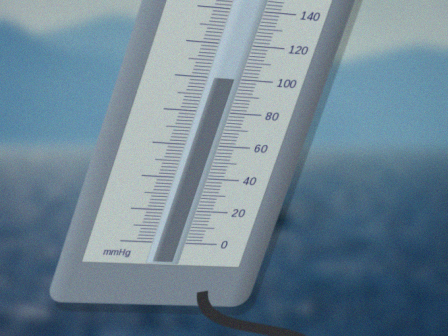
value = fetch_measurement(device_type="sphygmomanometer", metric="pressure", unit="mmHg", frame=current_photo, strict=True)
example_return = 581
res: 100
